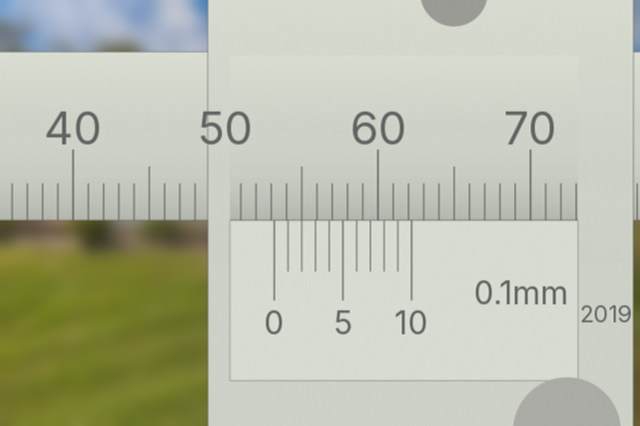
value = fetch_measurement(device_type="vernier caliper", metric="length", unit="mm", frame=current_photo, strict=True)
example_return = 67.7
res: 53.2
